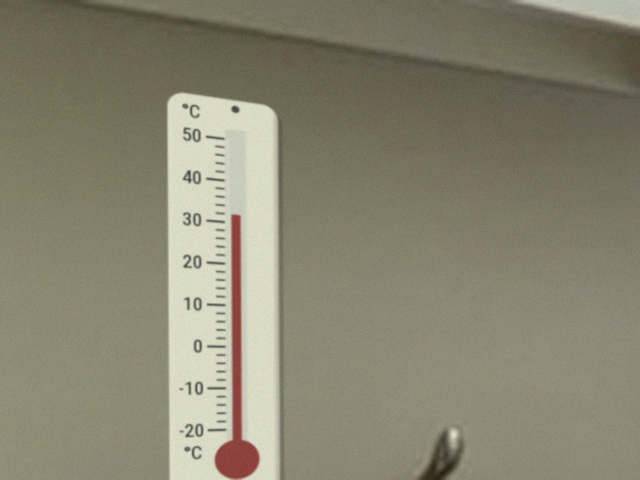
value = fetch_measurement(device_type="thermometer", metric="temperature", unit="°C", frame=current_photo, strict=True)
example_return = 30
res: 32
